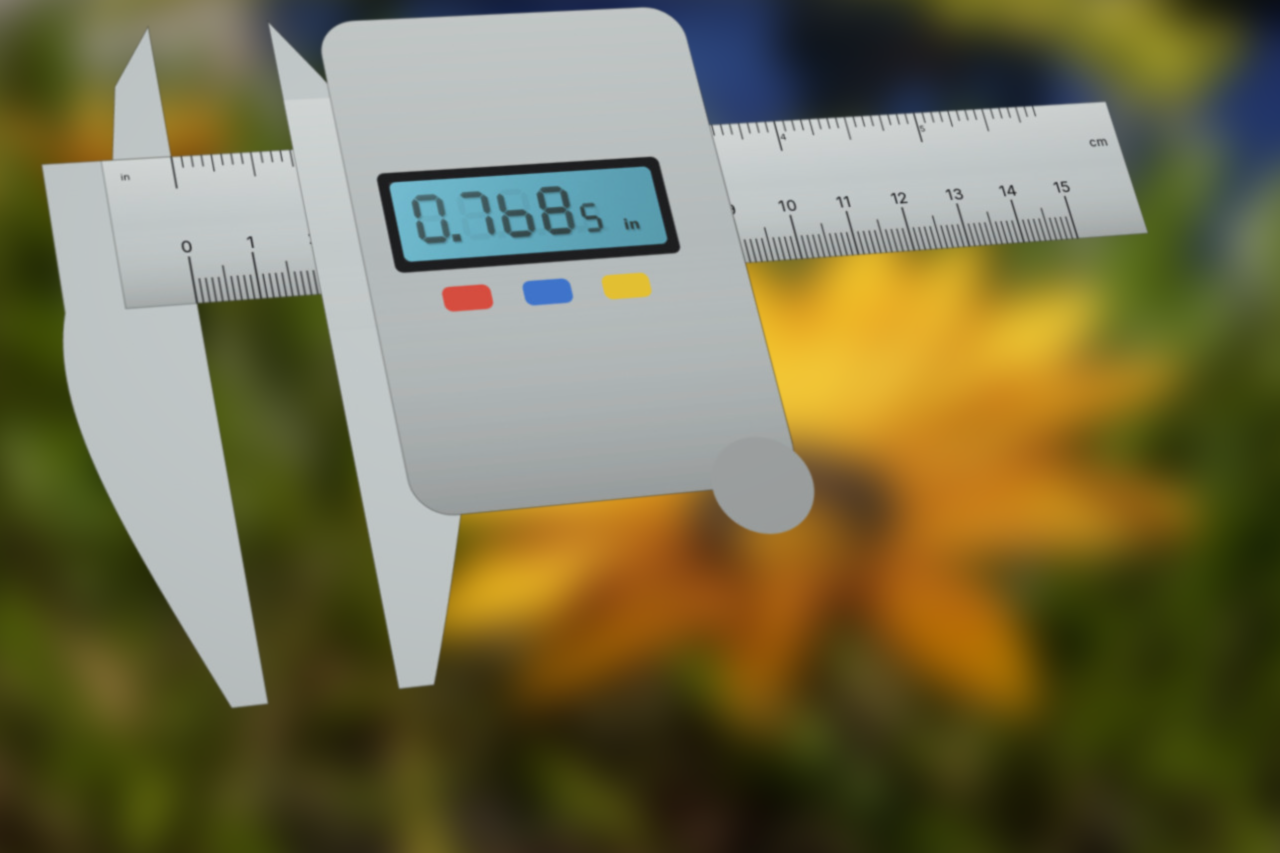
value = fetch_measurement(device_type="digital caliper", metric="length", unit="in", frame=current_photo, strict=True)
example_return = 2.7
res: 0.7685
